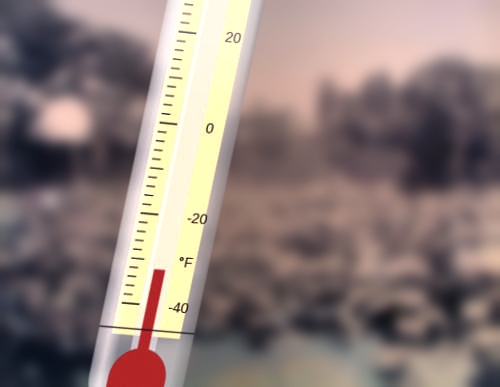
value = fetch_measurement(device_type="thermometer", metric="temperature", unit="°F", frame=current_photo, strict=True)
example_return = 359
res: -32
